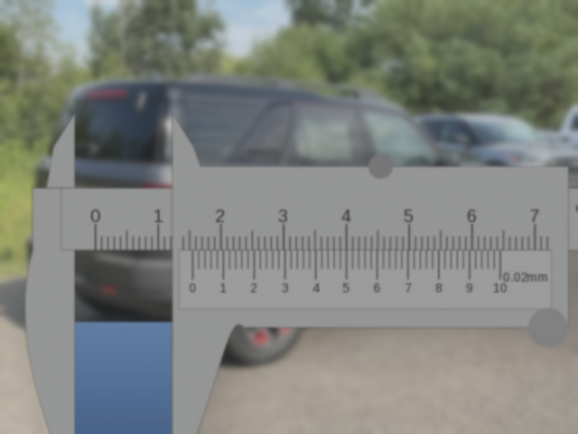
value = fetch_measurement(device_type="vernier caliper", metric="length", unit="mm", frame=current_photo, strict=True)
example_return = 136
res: 15.5
